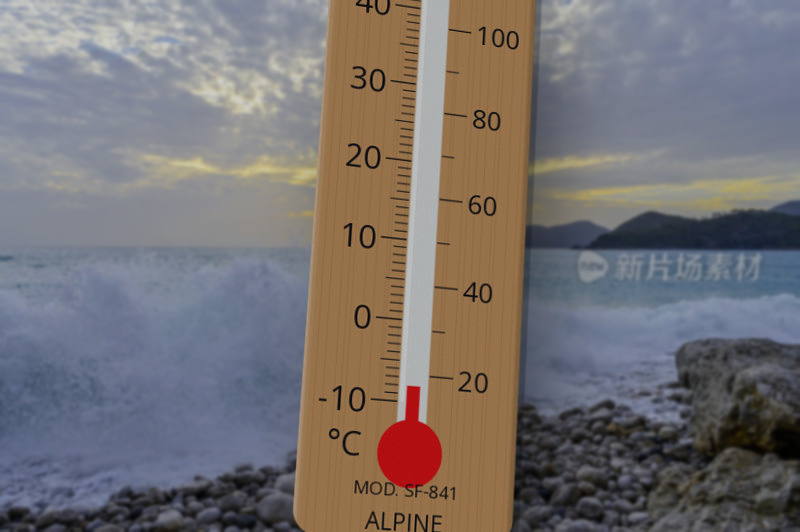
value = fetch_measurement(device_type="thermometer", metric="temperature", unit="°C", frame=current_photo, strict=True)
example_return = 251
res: -8
